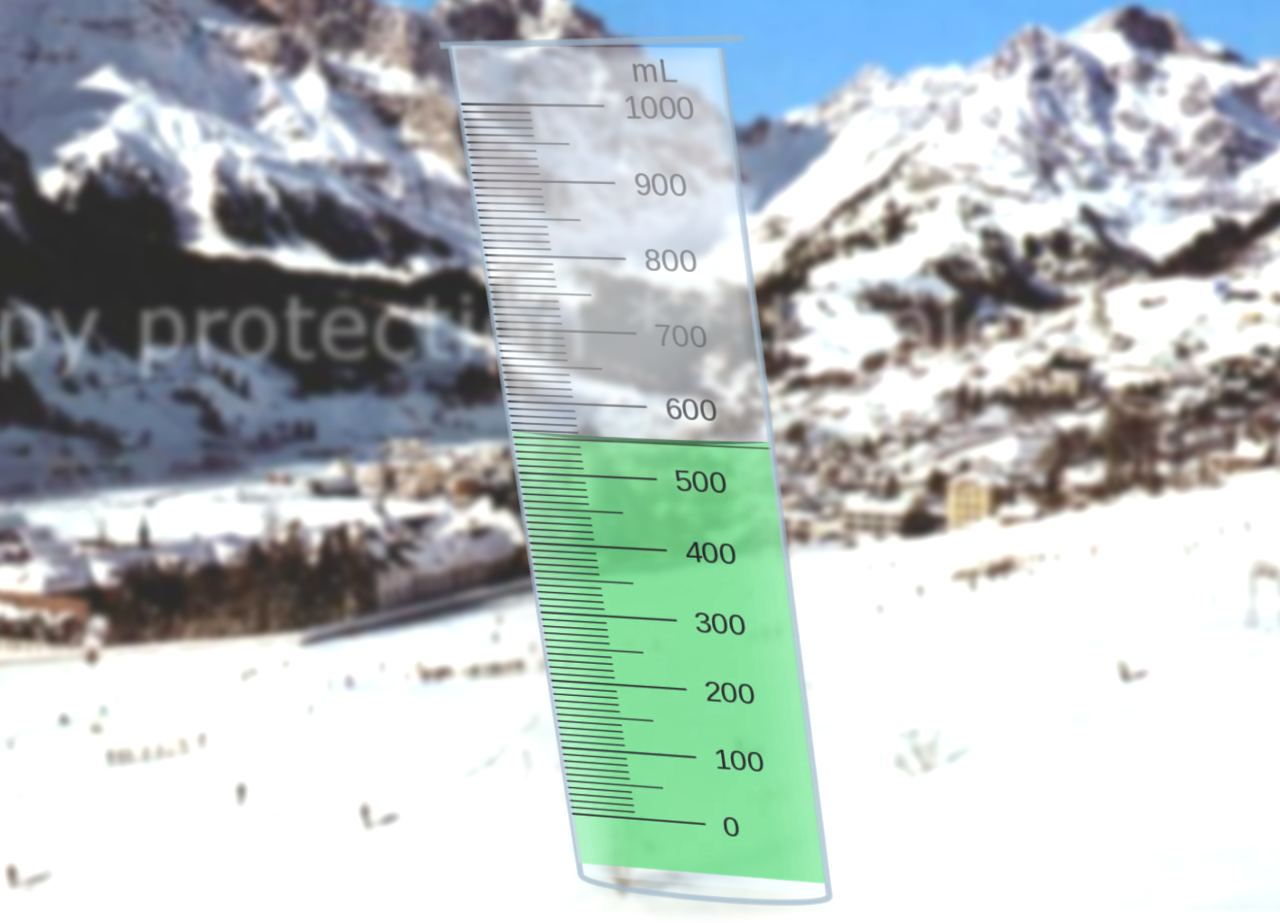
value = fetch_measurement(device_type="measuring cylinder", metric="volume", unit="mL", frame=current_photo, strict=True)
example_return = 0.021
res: 550
